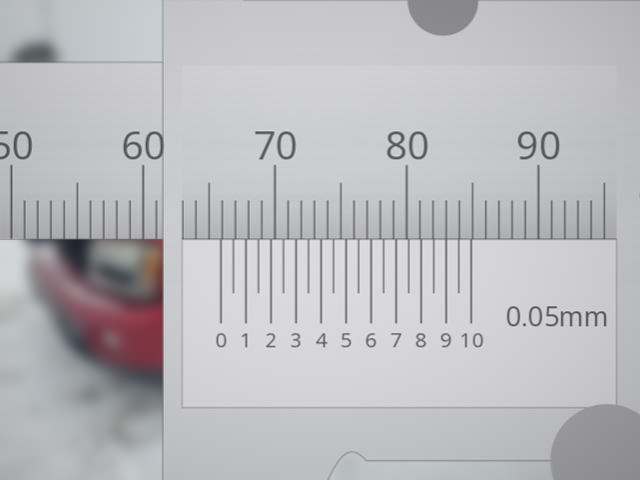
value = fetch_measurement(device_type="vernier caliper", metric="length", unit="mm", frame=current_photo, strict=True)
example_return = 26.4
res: 65.9
